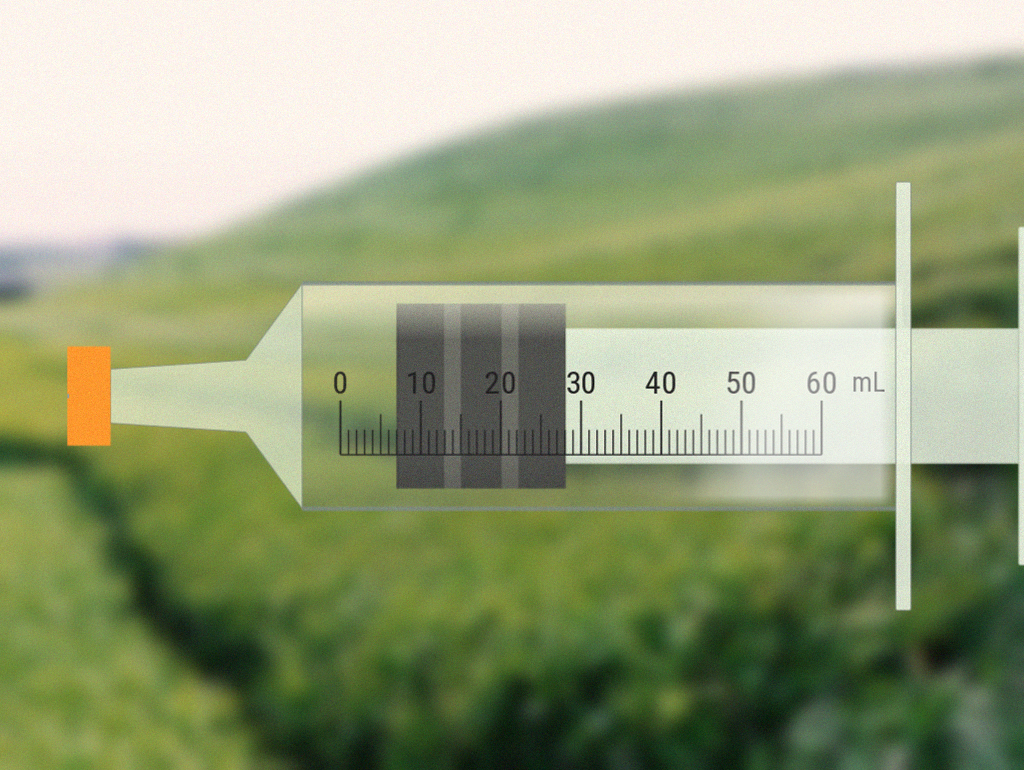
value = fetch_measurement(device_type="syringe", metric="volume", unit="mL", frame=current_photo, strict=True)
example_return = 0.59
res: 7
